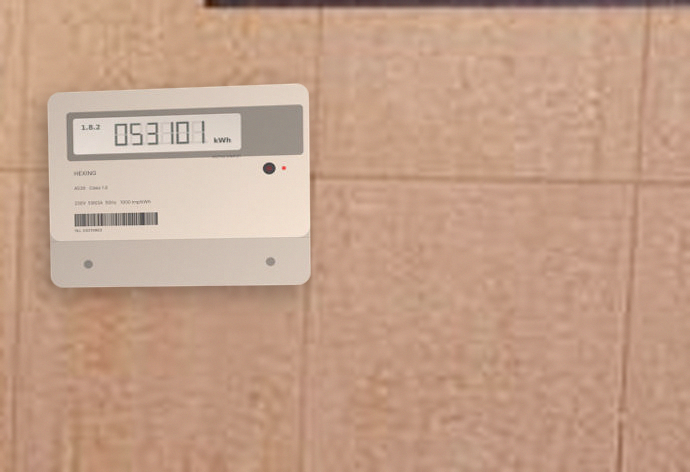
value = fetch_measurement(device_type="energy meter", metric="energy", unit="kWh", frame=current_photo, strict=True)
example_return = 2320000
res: 53101
